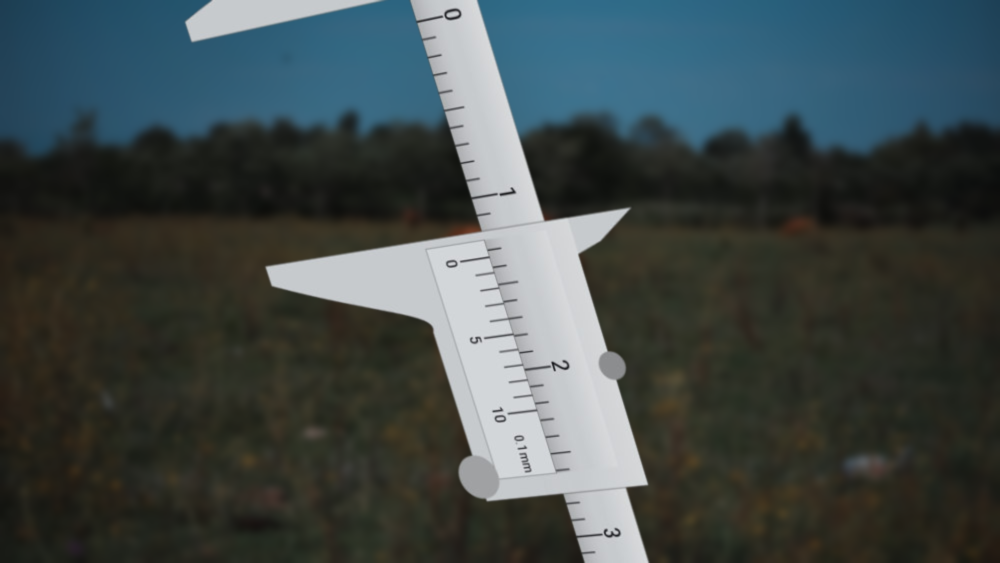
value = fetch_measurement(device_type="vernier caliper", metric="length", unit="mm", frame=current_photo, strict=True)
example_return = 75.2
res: 13.4
